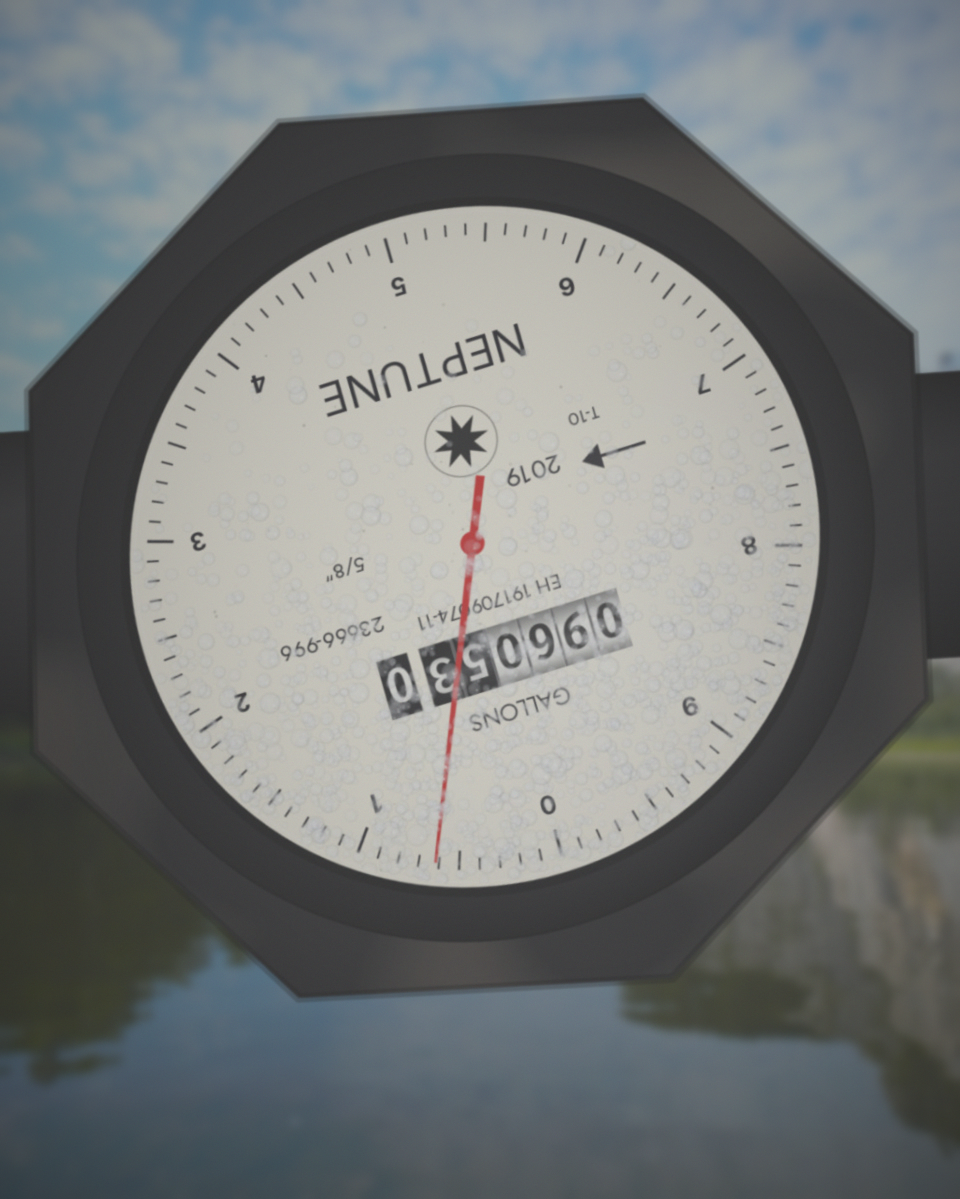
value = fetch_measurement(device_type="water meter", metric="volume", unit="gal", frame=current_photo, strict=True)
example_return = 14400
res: 960530.6
